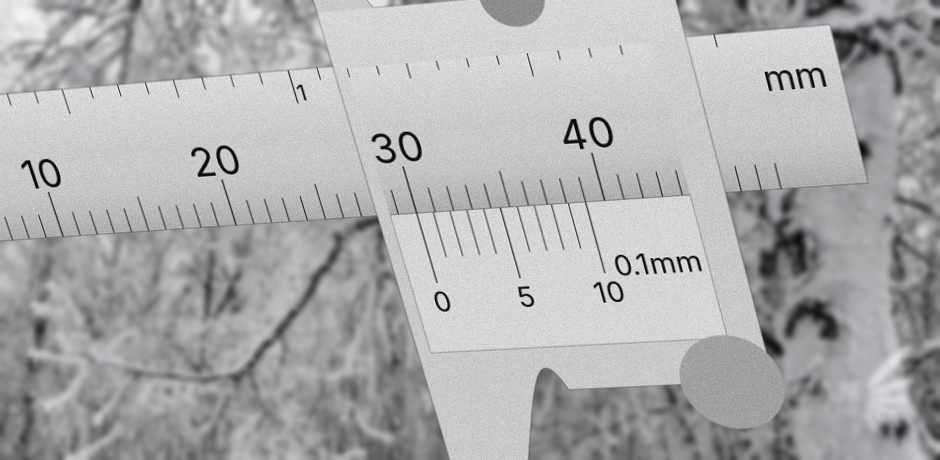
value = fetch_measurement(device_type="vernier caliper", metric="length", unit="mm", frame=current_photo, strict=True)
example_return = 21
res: 30.0
